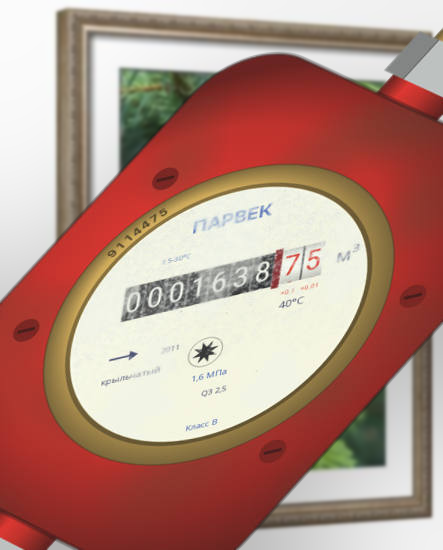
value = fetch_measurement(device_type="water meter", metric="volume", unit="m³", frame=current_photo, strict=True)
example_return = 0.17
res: 1638.75
